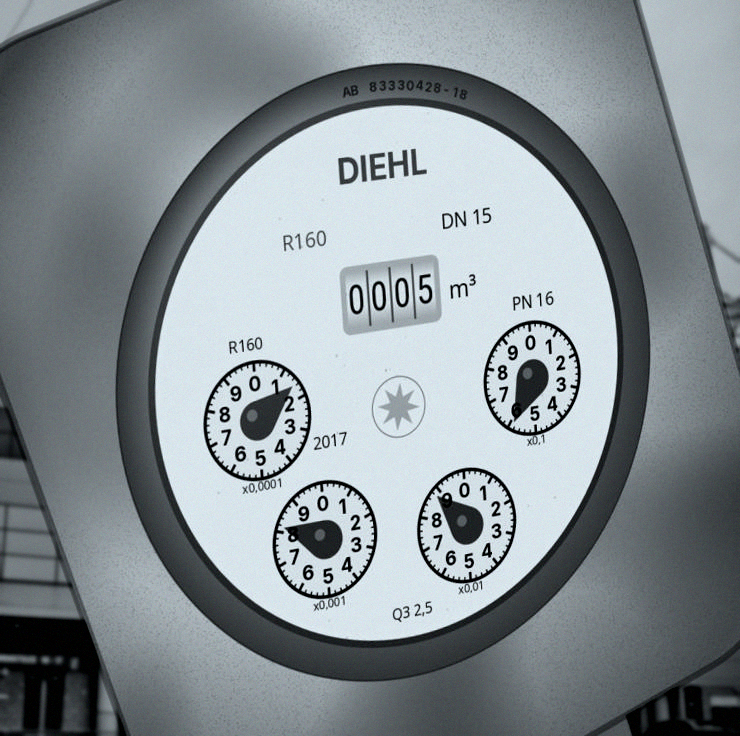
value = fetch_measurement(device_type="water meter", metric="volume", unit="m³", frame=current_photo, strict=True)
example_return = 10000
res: 5.5881
